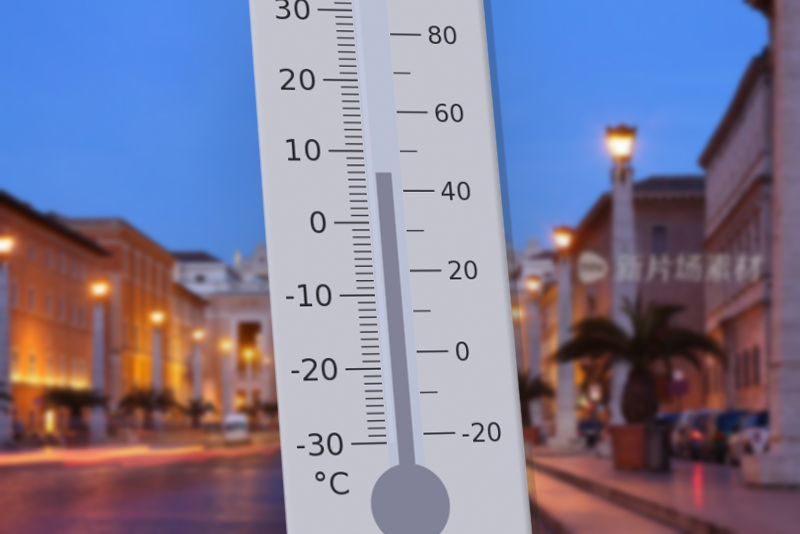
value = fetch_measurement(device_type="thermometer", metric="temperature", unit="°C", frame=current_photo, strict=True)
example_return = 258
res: 7
